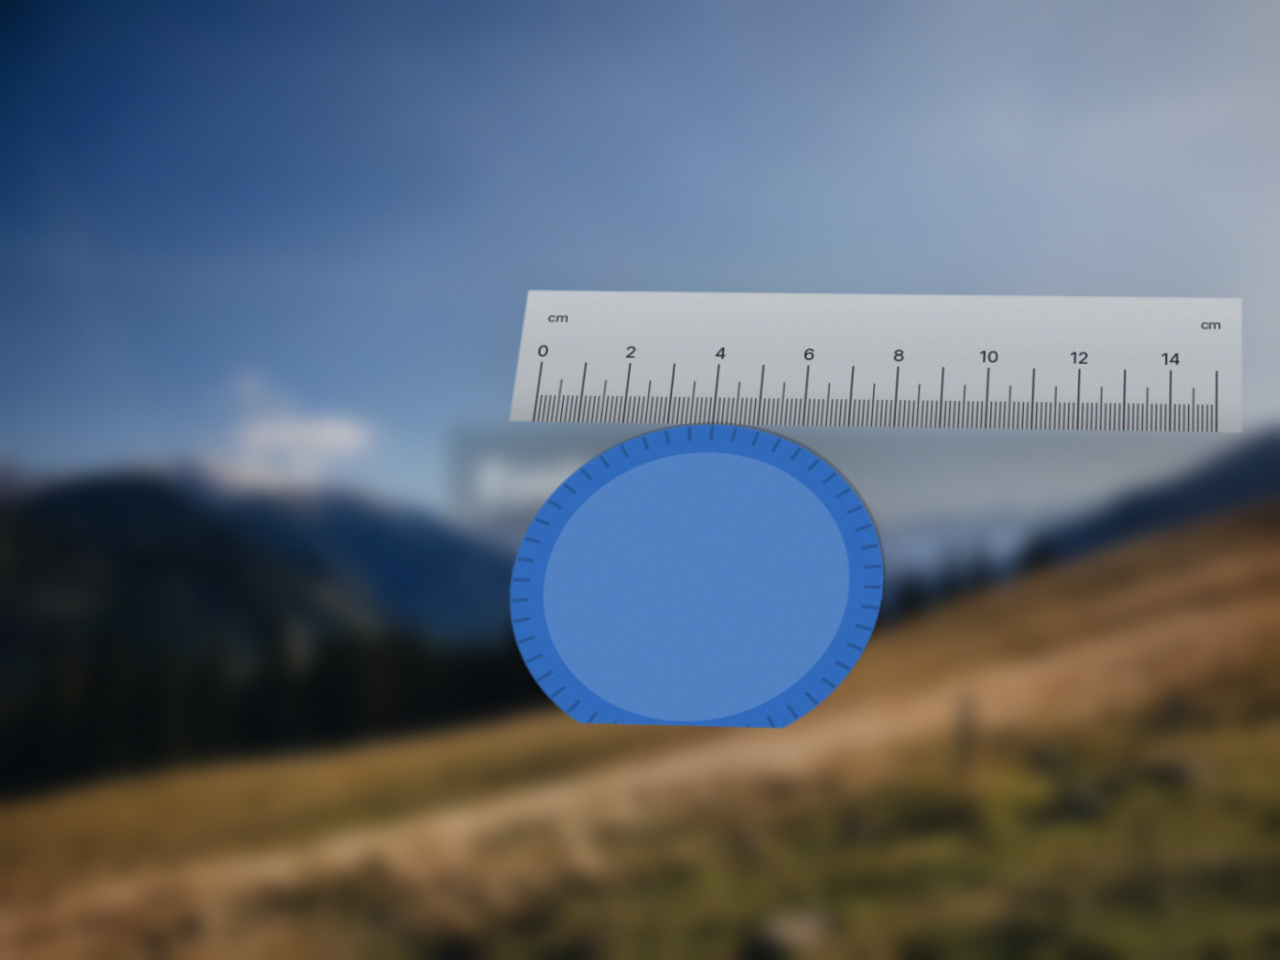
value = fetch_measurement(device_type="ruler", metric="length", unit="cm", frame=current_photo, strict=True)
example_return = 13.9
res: 8
